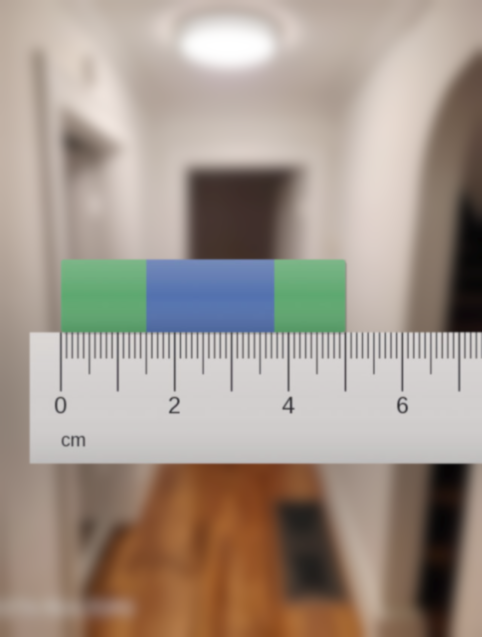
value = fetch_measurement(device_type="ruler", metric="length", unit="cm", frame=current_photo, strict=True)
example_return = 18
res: 5
